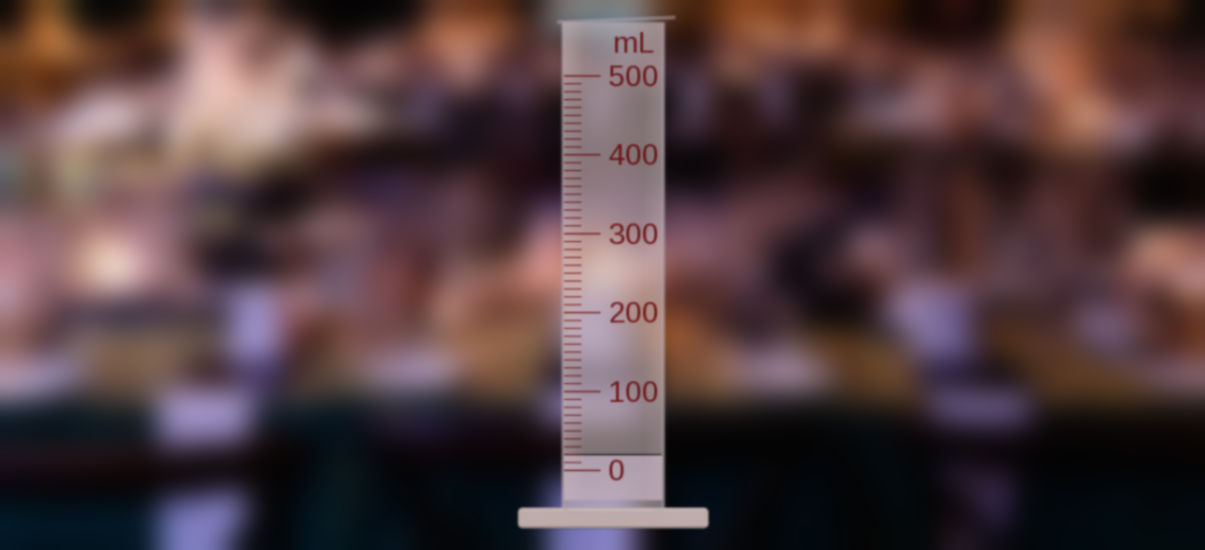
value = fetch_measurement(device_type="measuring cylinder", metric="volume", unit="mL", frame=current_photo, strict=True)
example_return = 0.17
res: 20
